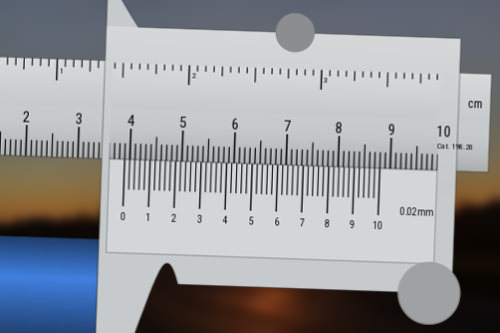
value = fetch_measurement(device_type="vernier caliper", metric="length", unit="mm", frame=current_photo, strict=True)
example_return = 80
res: 39.0
